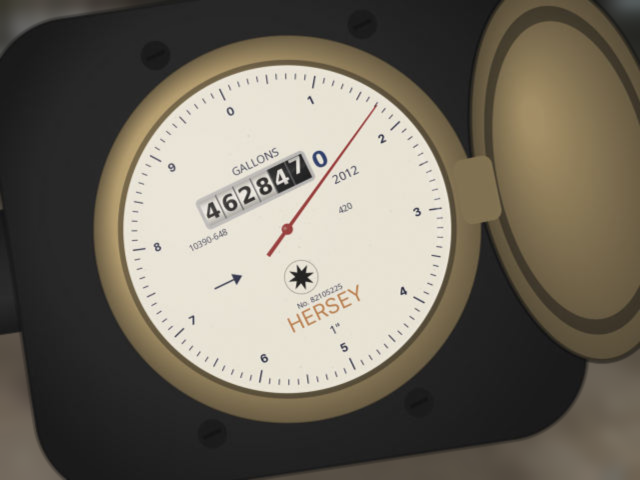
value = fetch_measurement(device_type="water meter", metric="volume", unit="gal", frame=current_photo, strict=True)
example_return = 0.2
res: 4628471.7
